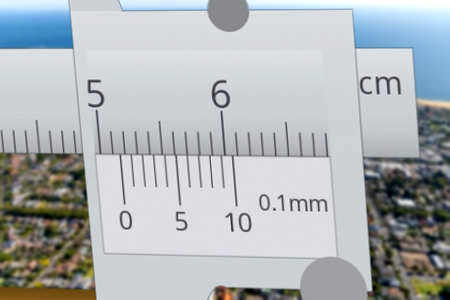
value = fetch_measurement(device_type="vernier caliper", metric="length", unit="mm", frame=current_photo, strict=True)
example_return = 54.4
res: 51.6
